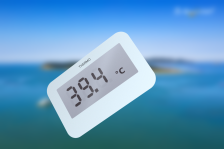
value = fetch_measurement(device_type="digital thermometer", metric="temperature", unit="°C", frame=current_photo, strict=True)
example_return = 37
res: 39.4
